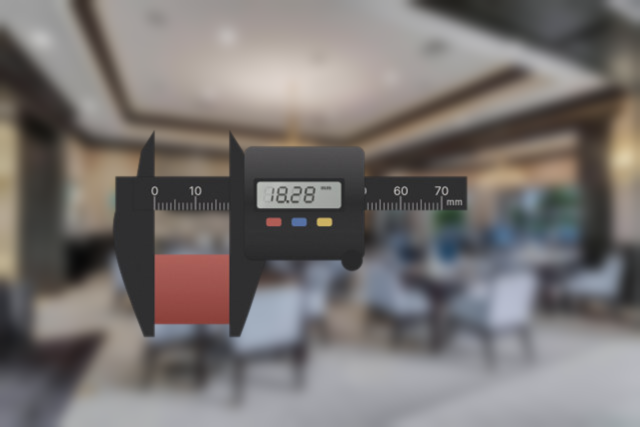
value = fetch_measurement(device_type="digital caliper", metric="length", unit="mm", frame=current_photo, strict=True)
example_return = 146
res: 18.28
